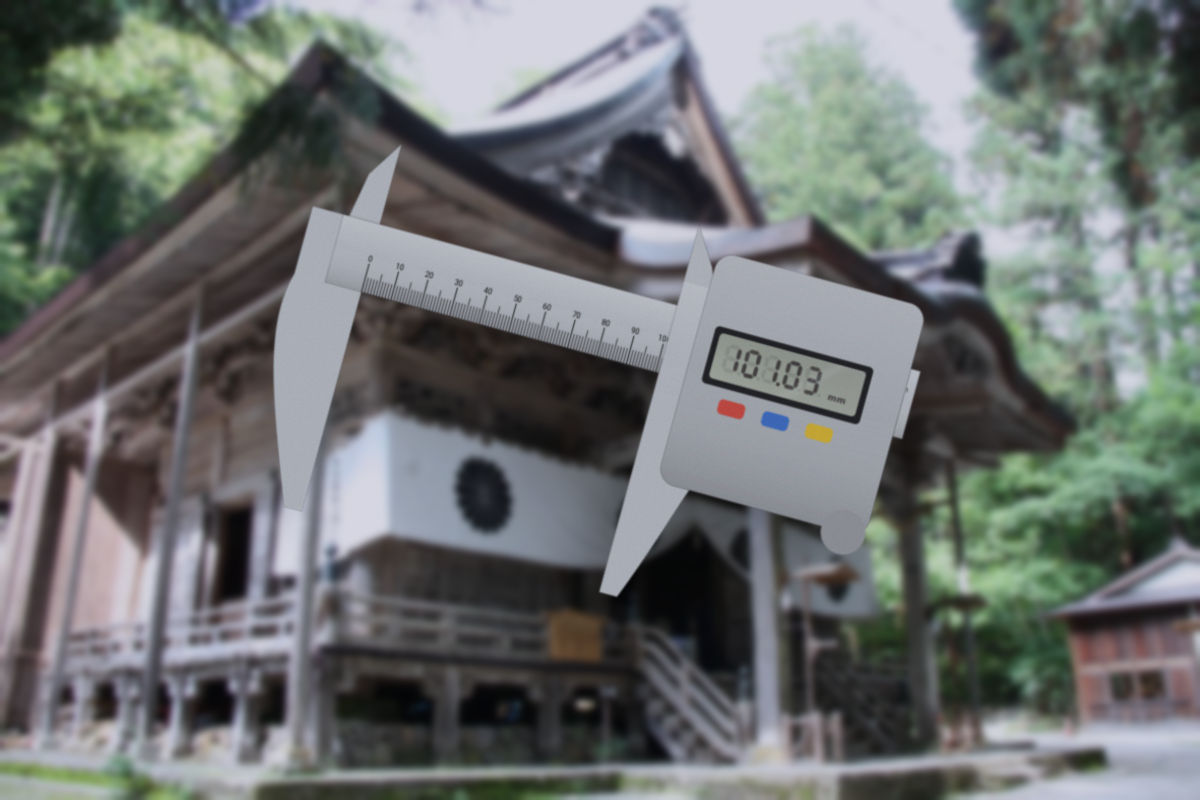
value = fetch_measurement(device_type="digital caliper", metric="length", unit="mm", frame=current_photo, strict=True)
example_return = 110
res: 101.03
